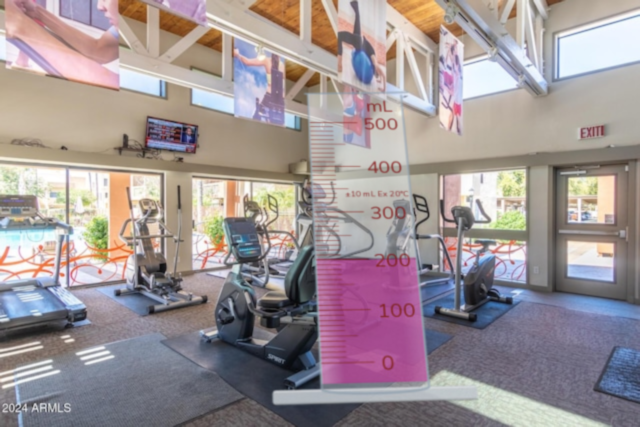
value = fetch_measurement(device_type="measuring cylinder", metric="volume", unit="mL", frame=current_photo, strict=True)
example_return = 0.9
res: 200
